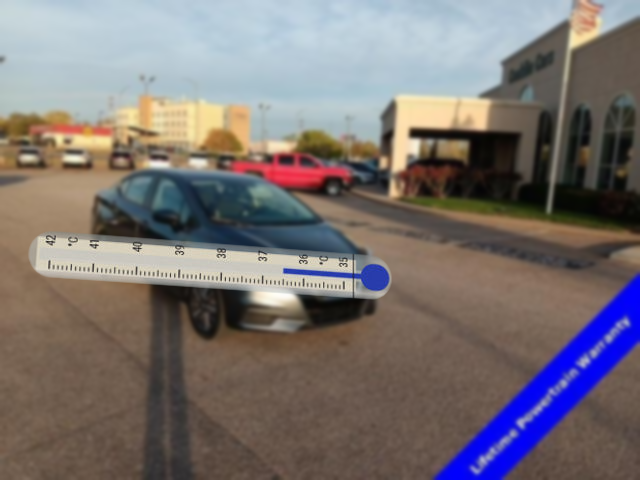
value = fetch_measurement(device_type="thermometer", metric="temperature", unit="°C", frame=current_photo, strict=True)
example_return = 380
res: 36.5
